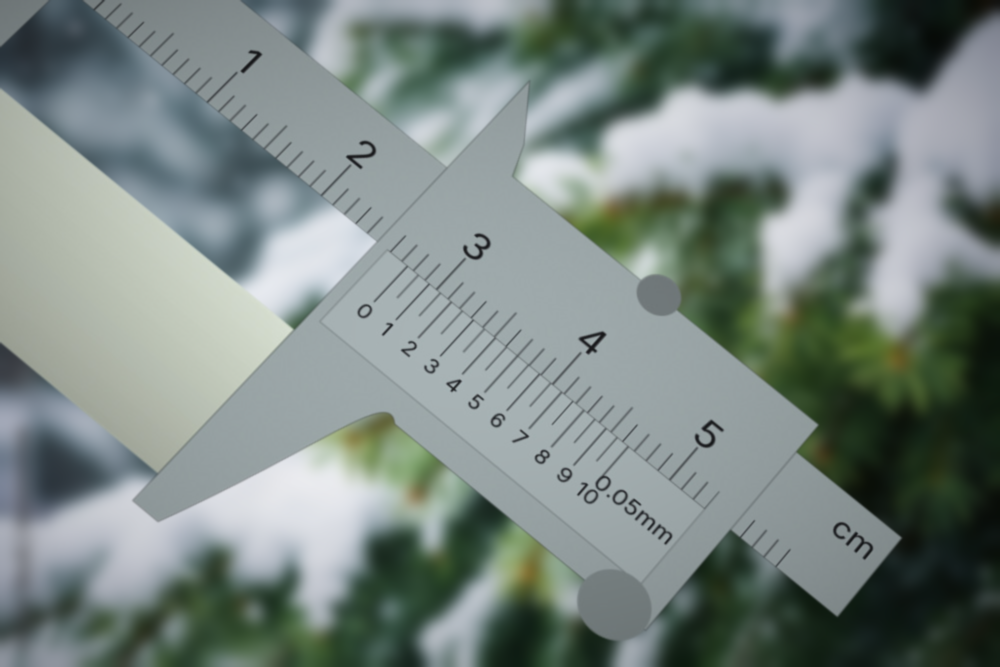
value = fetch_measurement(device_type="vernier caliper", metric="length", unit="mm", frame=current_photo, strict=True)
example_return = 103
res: 27.5
